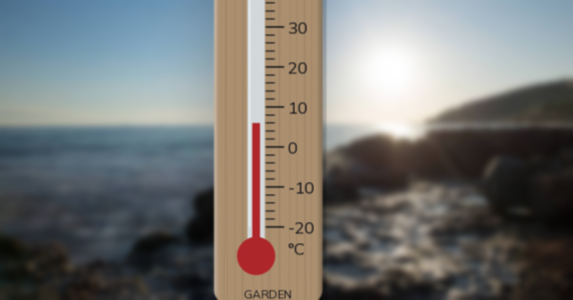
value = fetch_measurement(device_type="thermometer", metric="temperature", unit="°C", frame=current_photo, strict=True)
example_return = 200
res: 6
